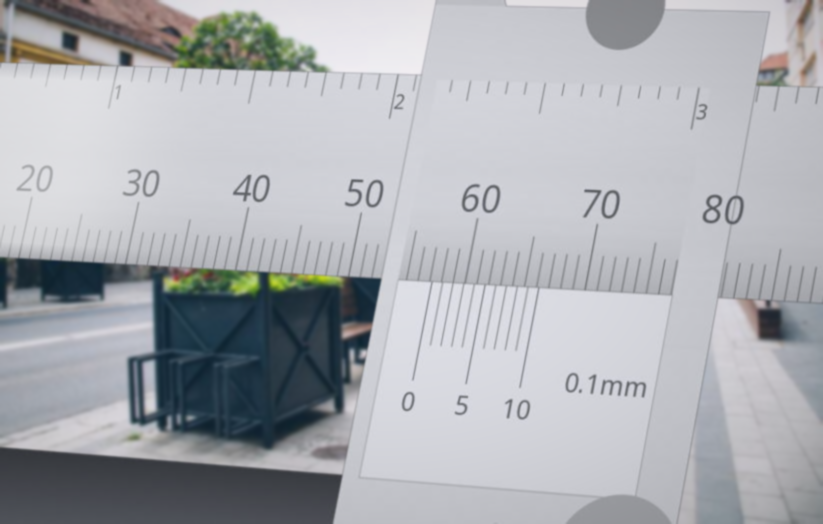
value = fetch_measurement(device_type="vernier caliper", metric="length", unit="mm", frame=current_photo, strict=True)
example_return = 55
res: 57.2
